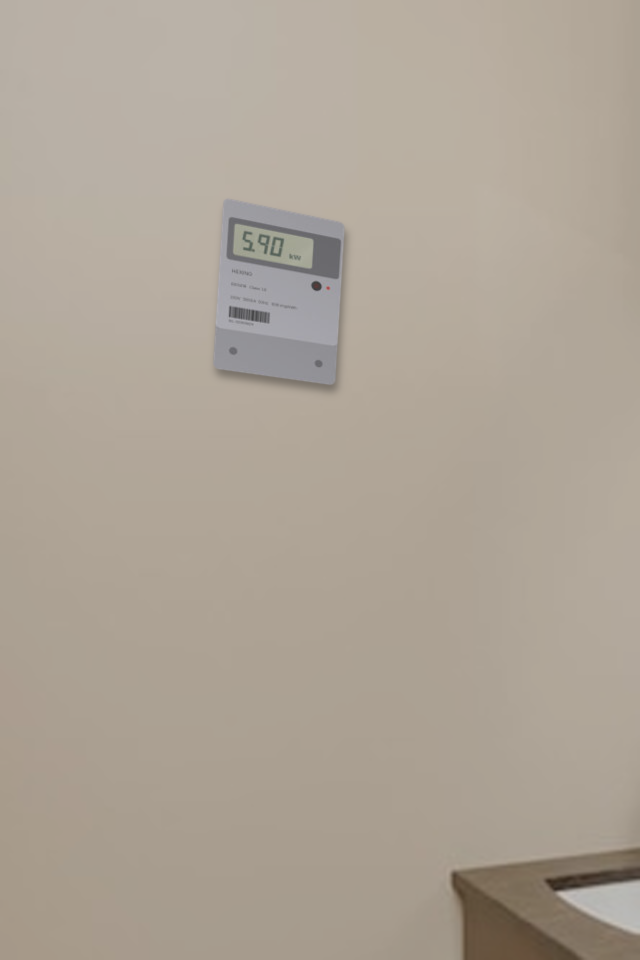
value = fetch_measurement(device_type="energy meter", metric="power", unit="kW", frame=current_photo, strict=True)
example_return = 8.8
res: 5.90
